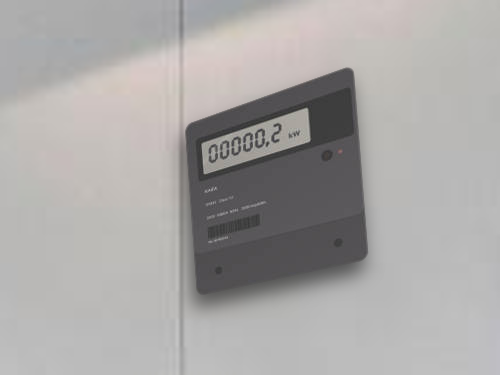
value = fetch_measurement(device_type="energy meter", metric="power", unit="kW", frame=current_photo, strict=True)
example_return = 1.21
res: 0.2
